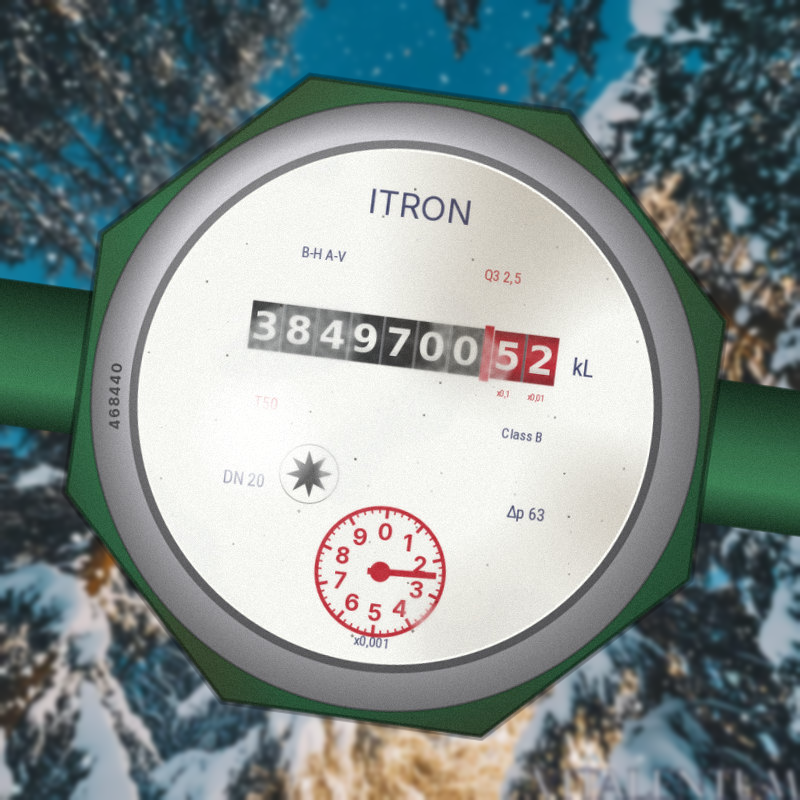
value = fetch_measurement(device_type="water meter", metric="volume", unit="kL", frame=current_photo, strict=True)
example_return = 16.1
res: 3849700.522
